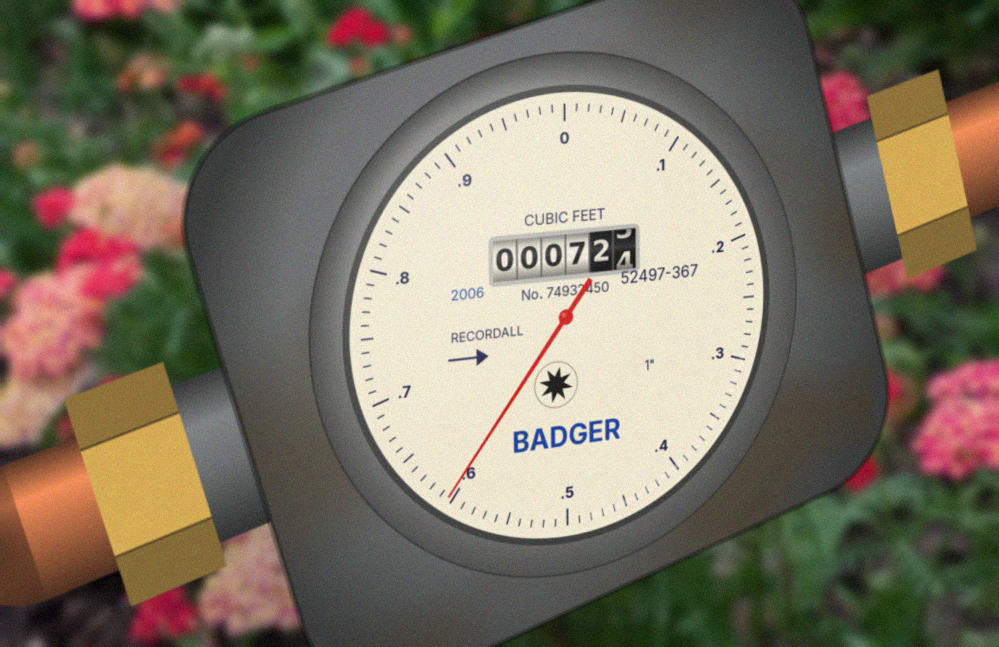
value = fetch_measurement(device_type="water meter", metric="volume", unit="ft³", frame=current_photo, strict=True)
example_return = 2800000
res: 723.60
